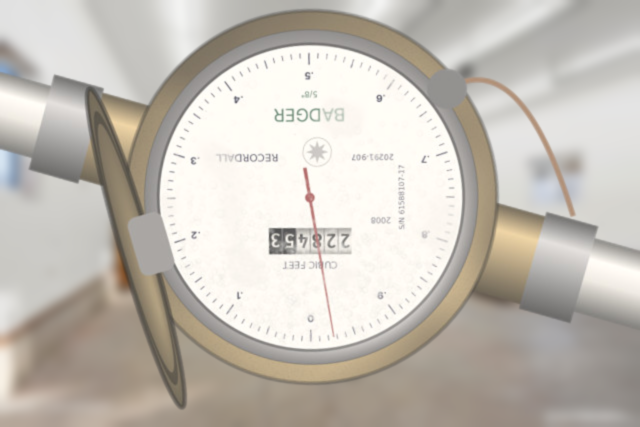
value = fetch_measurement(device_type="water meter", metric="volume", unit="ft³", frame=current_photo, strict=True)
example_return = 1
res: 228452.97
